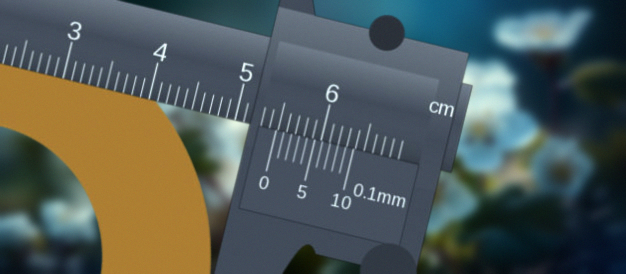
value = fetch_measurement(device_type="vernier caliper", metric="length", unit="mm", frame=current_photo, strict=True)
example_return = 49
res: 54.8
